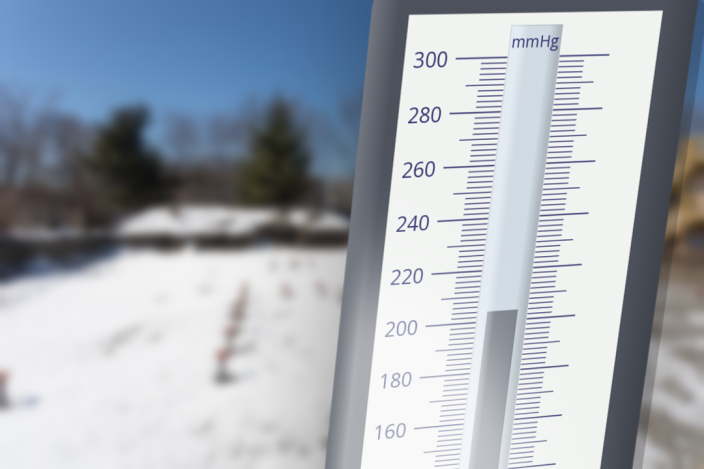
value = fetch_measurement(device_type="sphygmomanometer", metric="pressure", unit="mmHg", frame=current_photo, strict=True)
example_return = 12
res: 204
